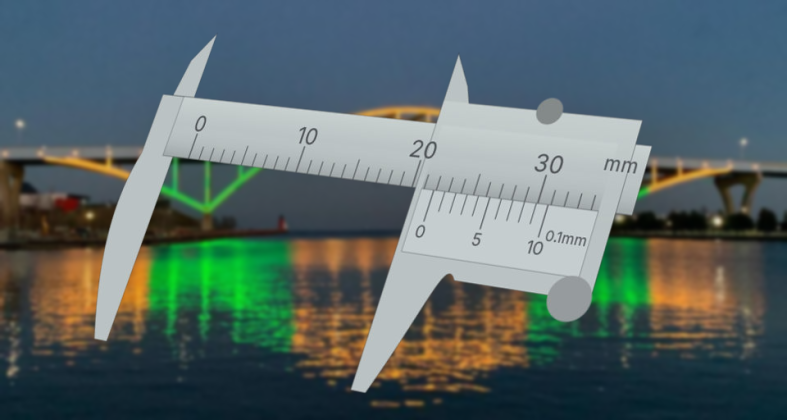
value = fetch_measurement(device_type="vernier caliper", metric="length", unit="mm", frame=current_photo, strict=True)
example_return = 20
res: 21.8
